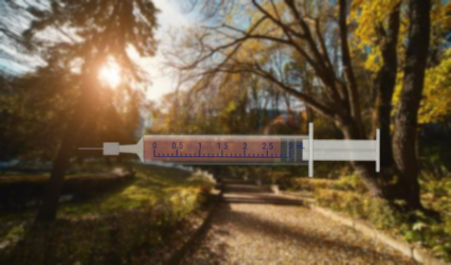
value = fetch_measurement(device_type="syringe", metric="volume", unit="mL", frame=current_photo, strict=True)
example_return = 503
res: 2.8
